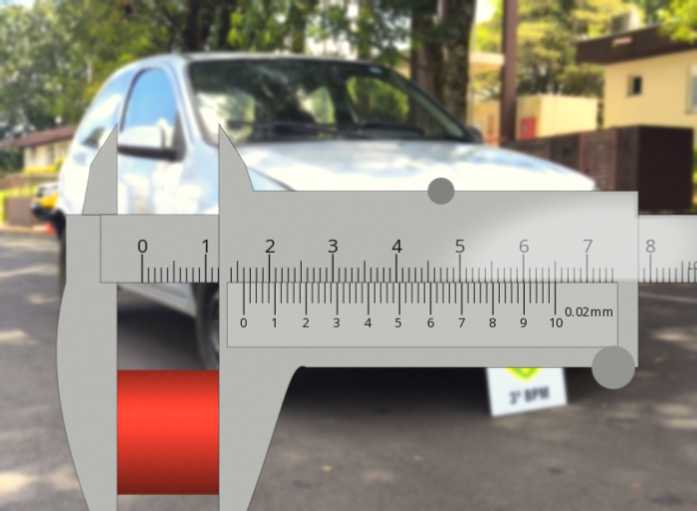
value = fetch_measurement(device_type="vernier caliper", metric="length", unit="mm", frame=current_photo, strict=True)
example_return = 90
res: 16.0
